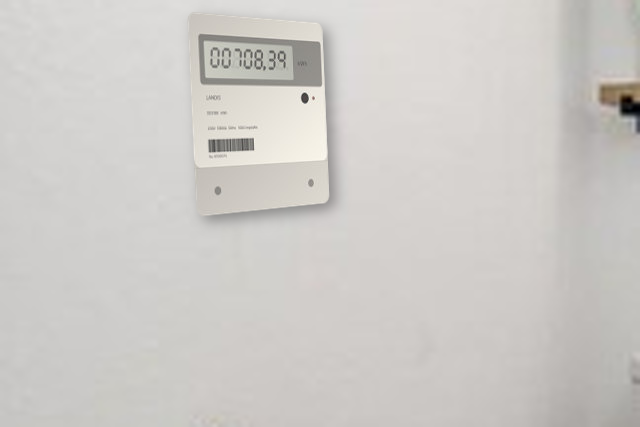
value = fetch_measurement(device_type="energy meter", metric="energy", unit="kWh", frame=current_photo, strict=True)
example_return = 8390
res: 708.39
